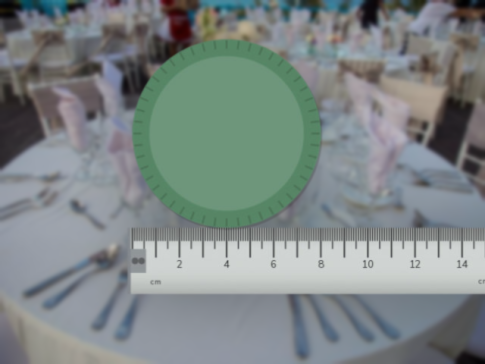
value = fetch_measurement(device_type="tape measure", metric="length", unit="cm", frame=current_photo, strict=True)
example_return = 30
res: 8
